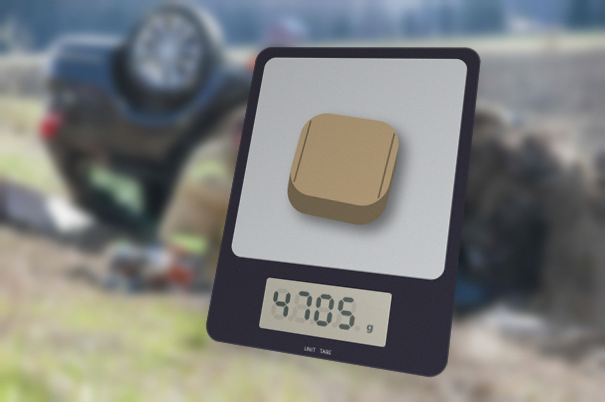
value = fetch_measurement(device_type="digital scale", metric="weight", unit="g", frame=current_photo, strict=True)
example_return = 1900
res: 4705
